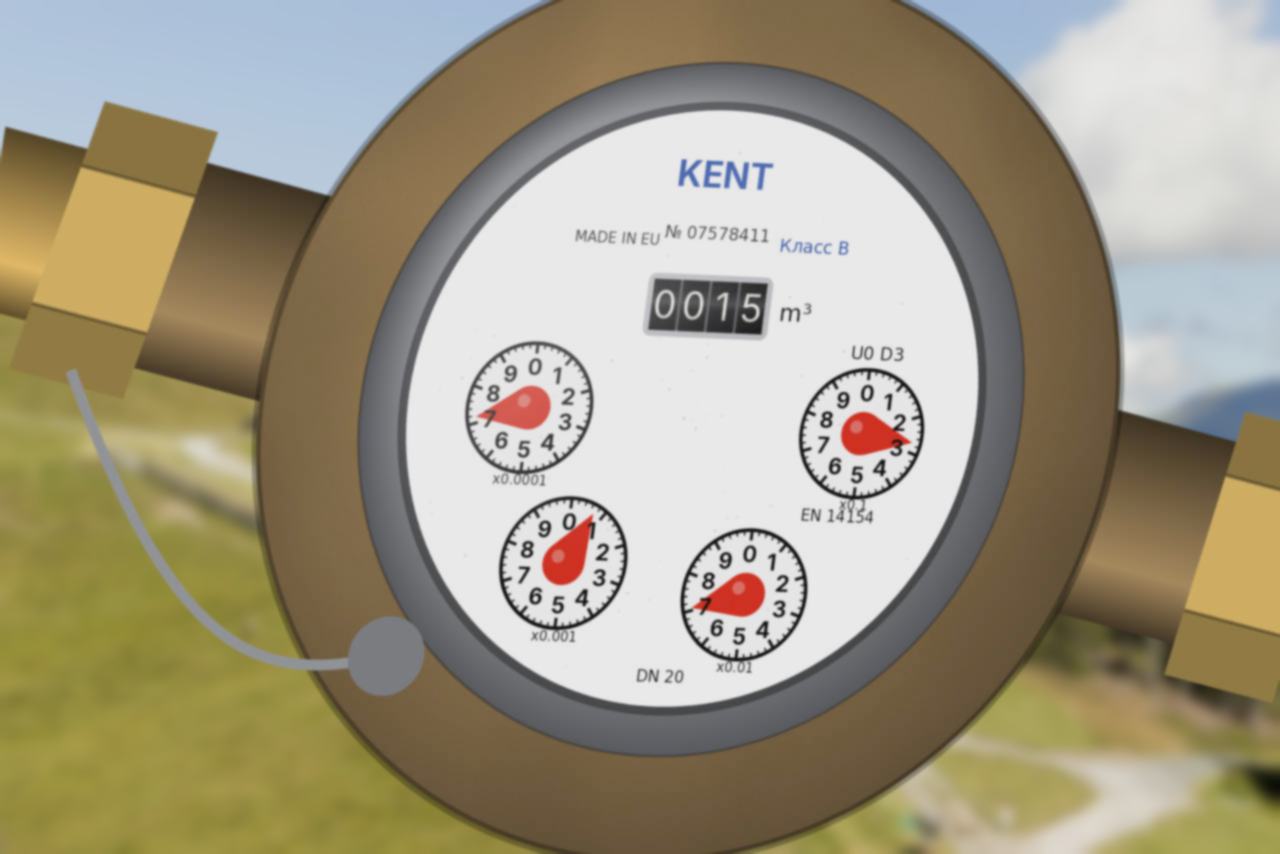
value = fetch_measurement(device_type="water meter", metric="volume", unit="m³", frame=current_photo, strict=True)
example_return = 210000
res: 15.2707
